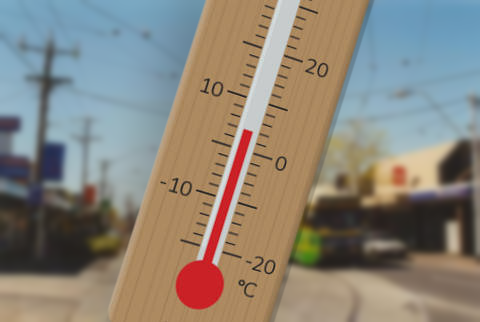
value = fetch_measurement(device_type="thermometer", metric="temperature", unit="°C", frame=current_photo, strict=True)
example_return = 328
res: 4
